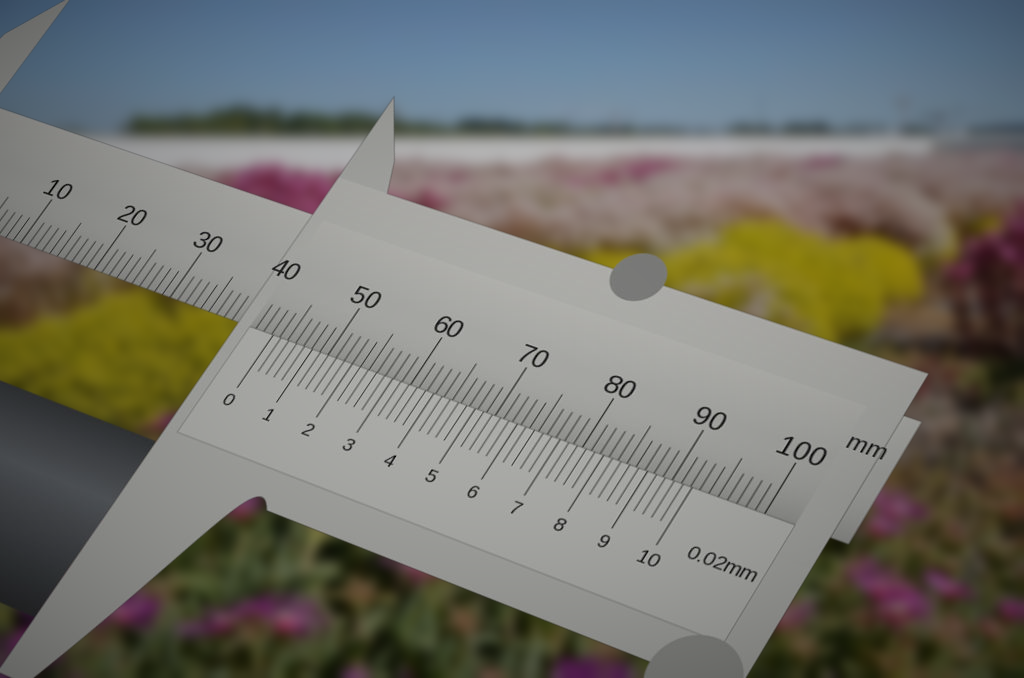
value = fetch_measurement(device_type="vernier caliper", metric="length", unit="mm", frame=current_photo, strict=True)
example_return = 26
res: 43.2
